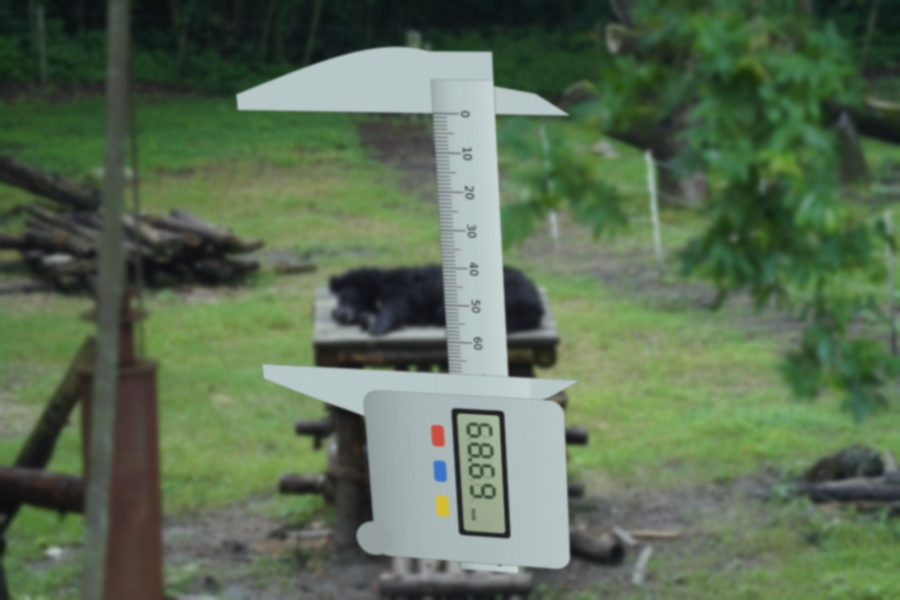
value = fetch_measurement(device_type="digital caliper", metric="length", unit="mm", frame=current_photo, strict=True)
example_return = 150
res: 68.69
